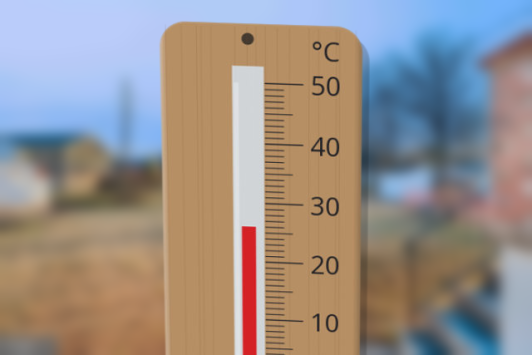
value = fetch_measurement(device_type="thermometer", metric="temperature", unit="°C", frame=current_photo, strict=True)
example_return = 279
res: 26
